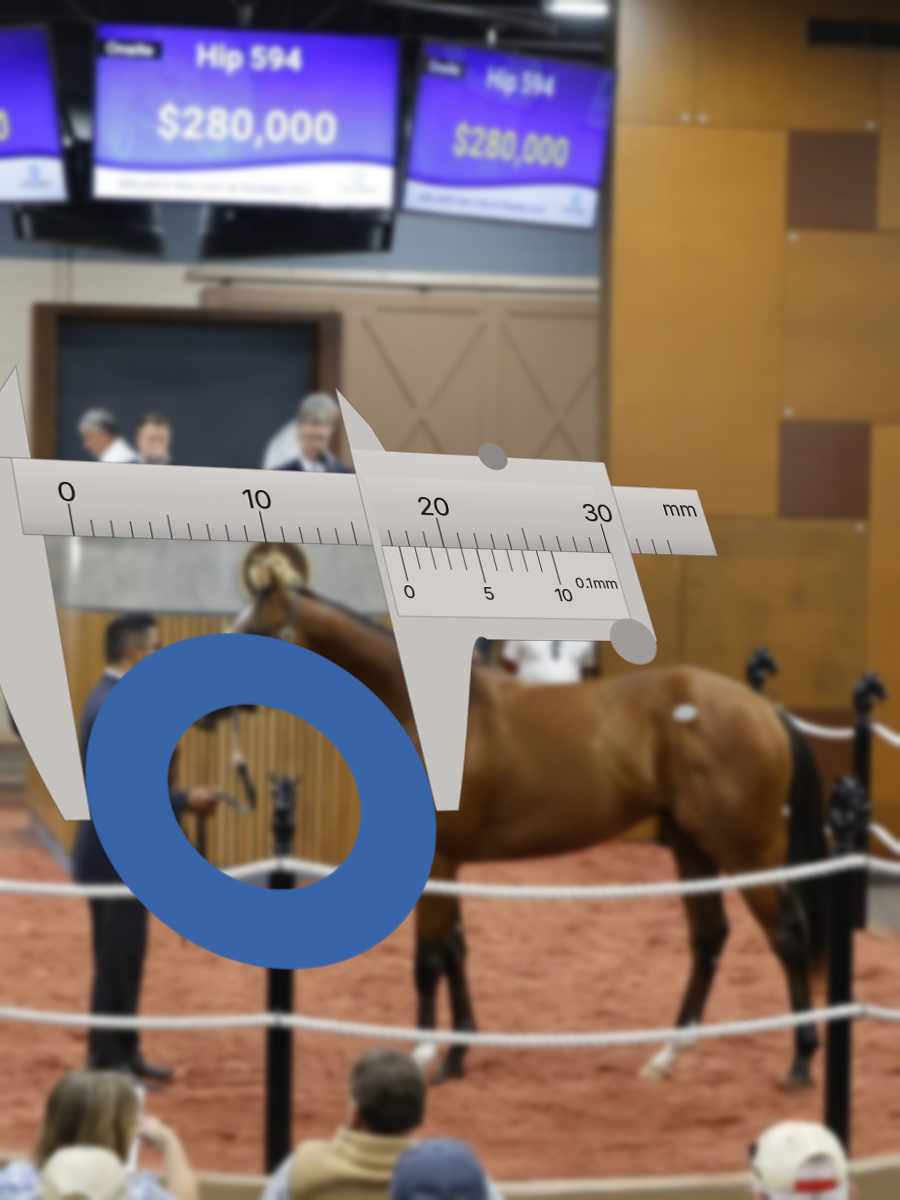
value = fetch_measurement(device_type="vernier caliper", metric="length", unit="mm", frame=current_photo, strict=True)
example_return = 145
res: 17.4
